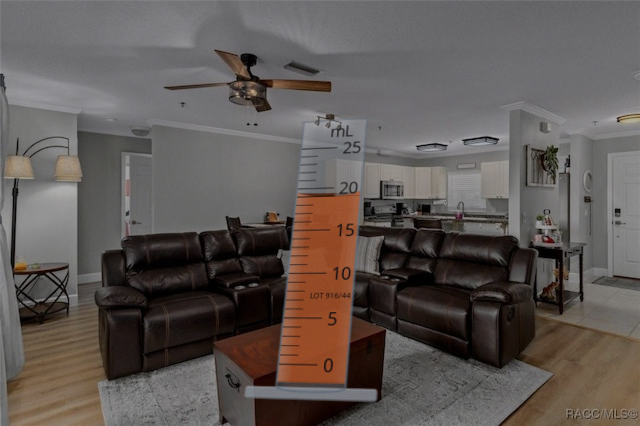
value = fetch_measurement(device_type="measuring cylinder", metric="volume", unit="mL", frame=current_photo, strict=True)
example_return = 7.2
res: 19
